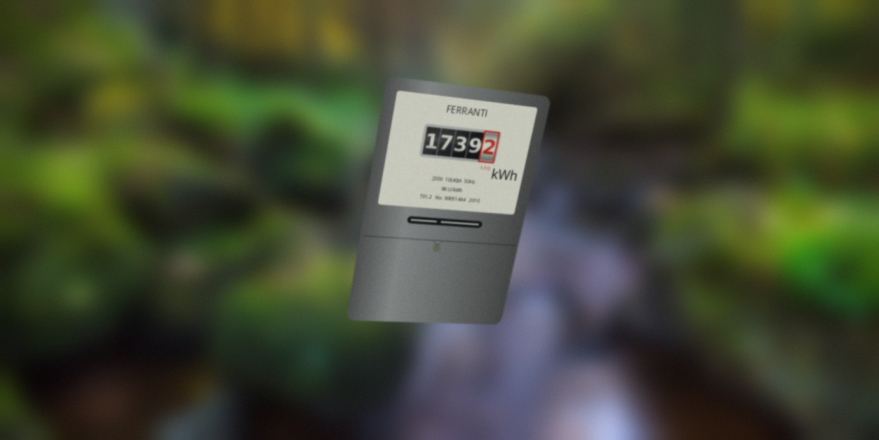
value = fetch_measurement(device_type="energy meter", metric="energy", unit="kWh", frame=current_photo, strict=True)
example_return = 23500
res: 1739.2
